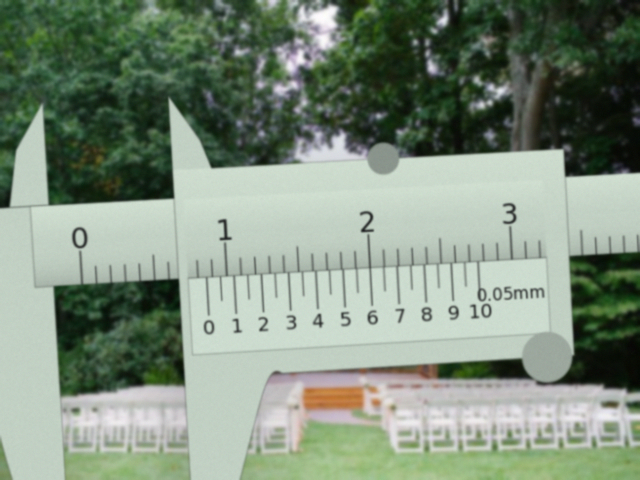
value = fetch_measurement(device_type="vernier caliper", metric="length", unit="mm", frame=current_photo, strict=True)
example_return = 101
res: 8.6
